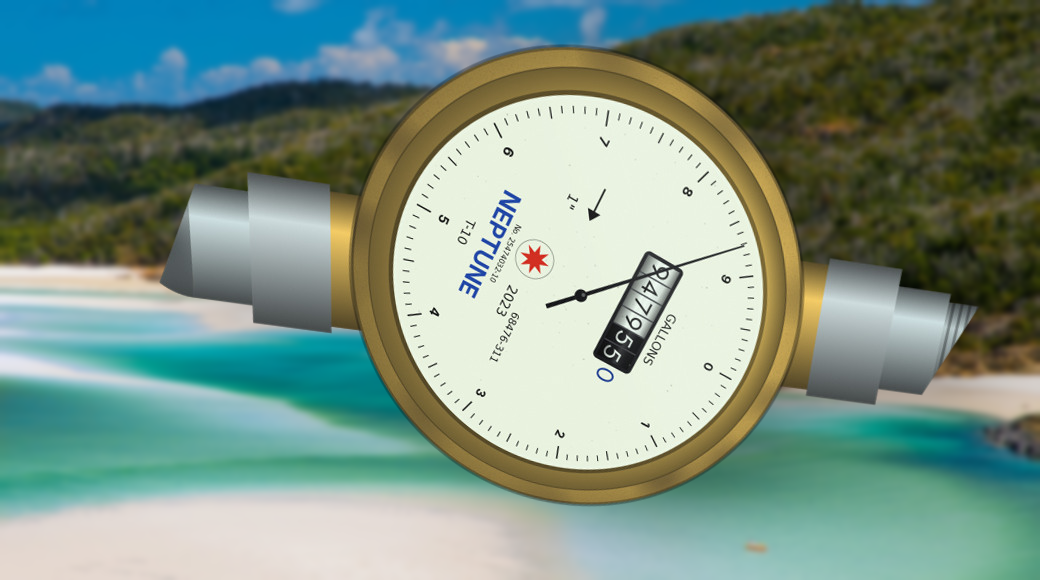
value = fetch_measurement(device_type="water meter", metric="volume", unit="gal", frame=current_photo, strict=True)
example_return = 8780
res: 9479548.7
